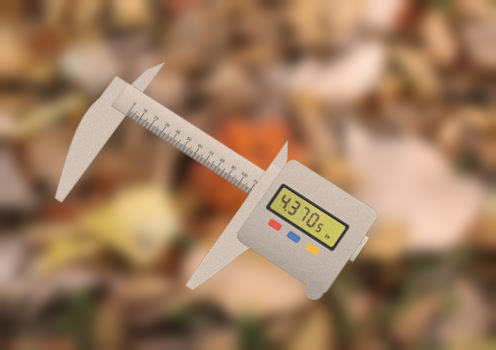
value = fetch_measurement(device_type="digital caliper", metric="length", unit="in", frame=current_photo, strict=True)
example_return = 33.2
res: 4.3705
